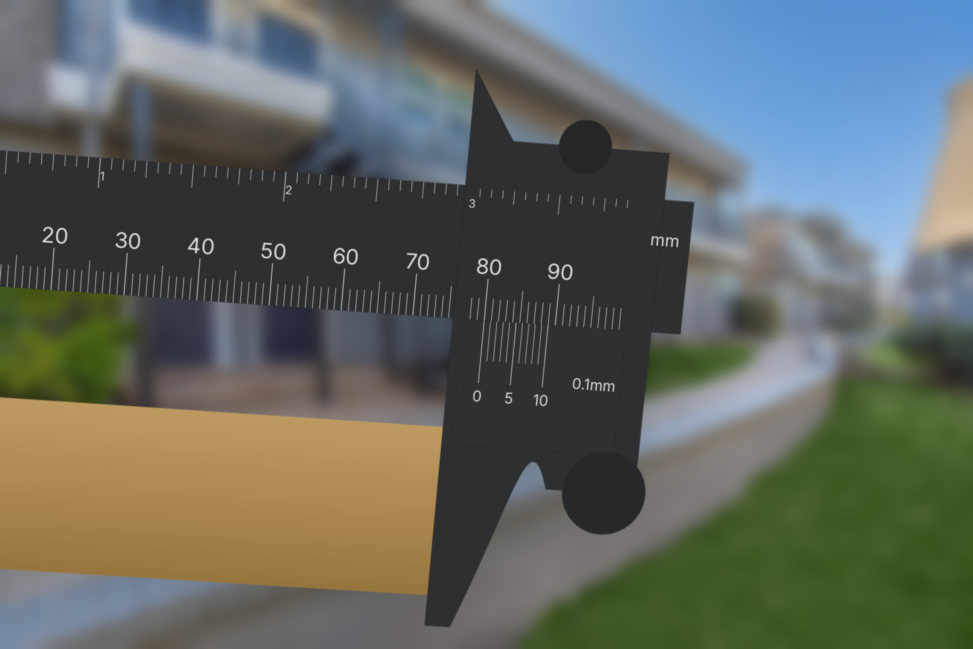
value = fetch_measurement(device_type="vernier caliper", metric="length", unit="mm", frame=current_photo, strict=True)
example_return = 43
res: 80.0
